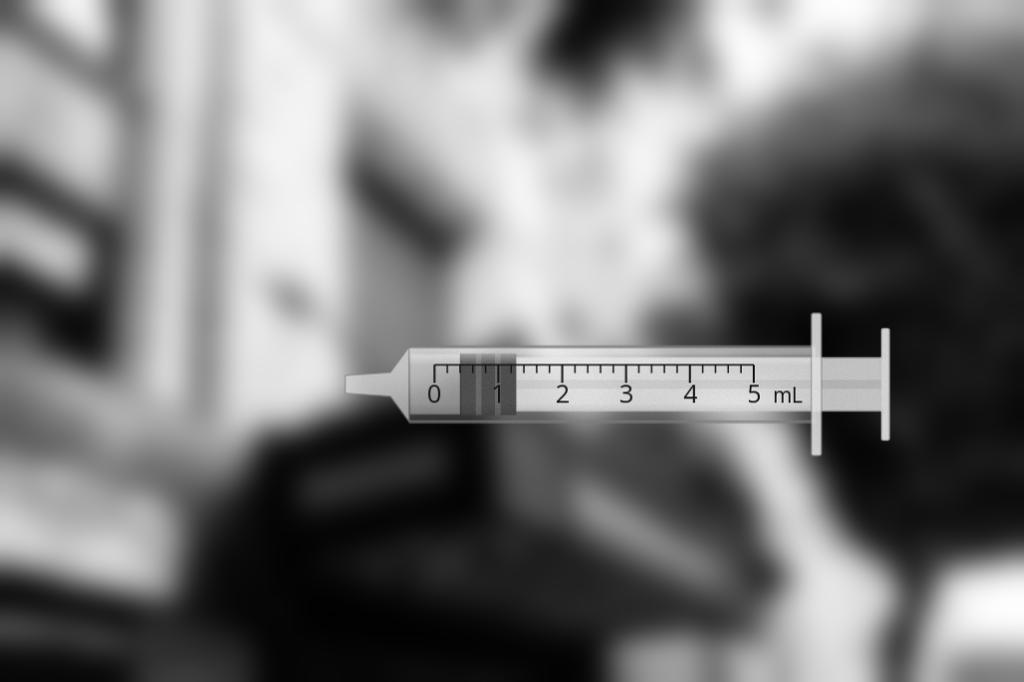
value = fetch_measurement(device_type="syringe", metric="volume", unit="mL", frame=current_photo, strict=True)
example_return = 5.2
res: 0.4
